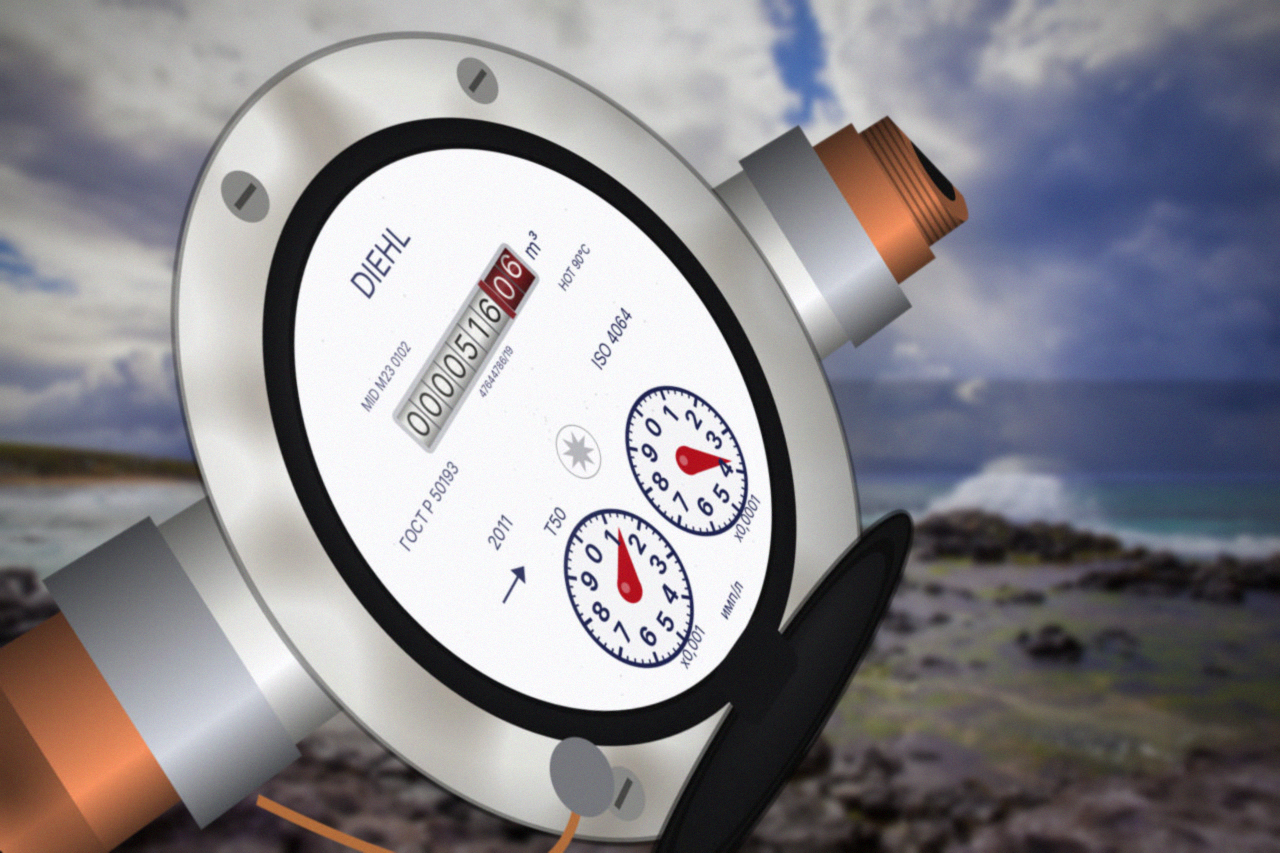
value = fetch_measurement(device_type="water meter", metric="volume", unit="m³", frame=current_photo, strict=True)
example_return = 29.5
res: 516.0613
